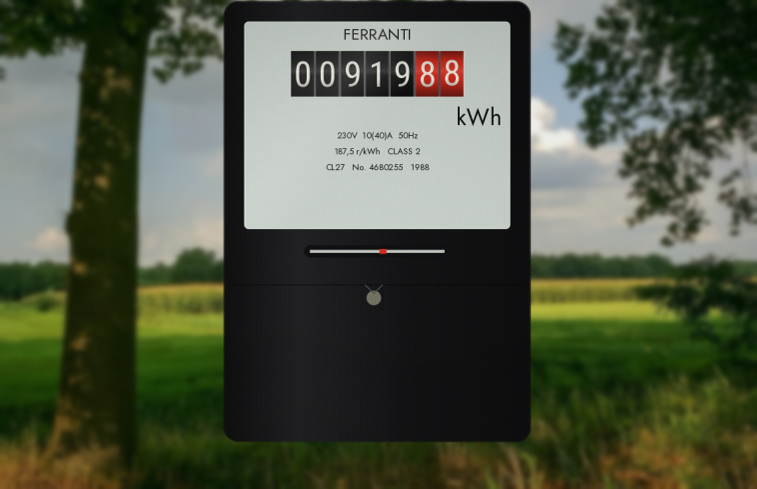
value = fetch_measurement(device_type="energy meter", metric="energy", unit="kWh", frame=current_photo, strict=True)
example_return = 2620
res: 919.88
